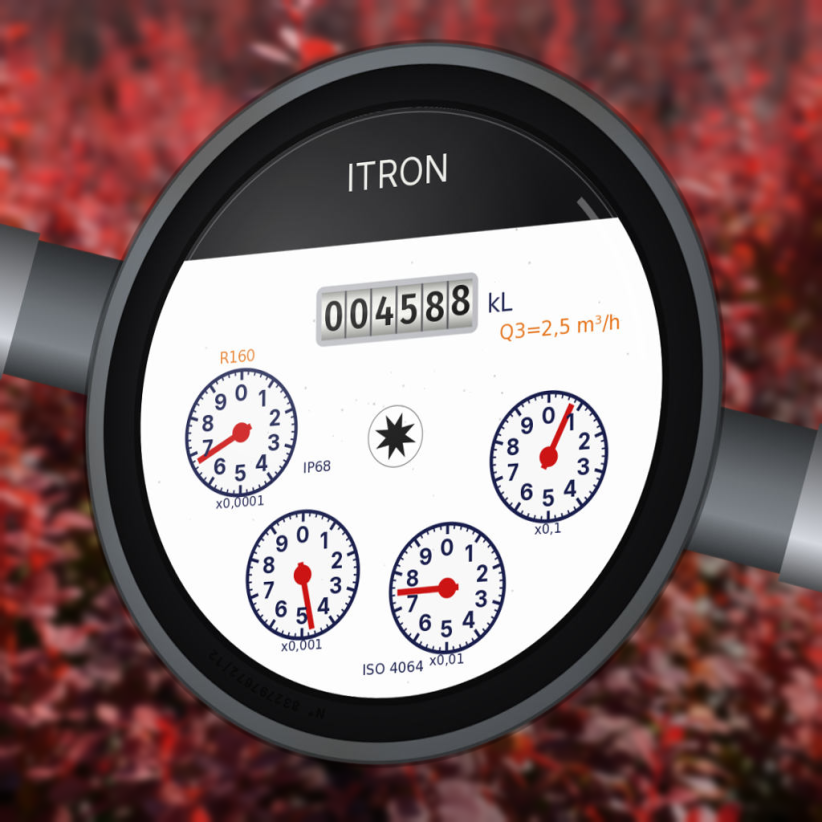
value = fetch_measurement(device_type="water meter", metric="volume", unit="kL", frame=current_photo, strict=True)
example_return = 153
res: 4588.0746
